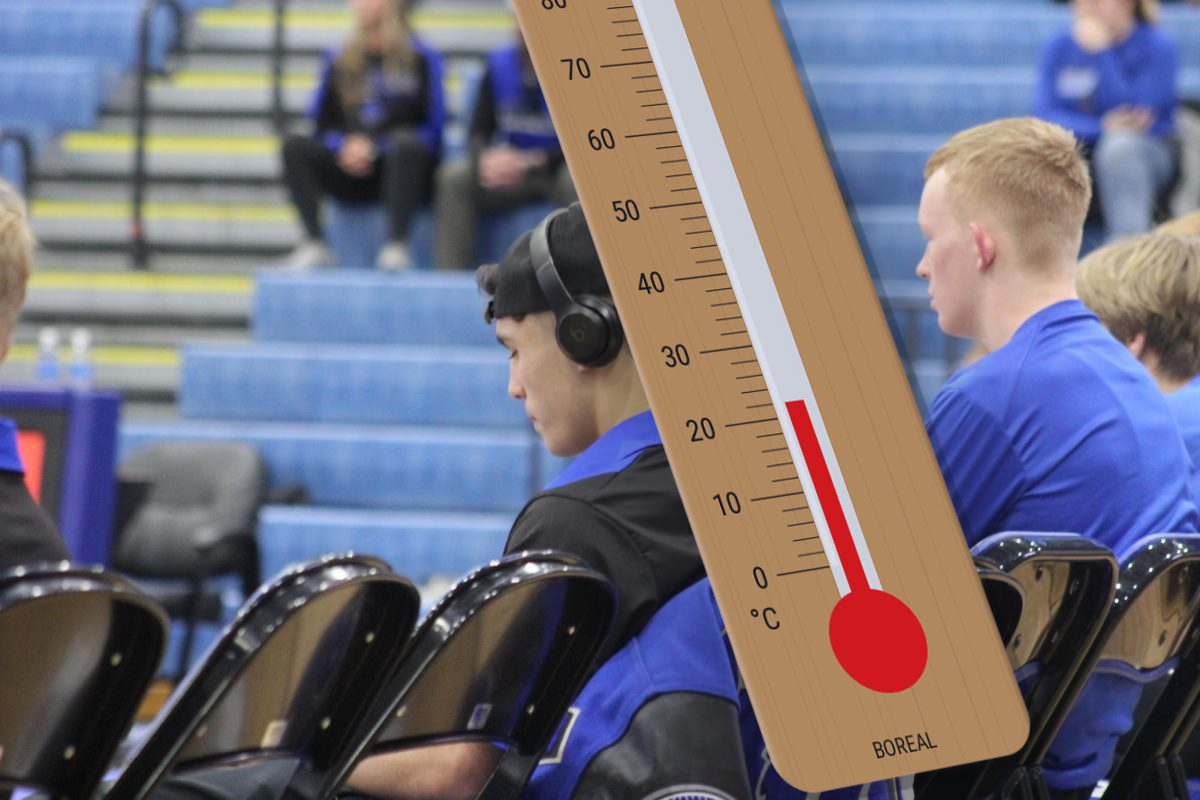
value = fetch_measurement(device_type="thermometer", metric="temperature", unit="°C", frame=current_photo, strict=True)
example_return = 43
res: 22
